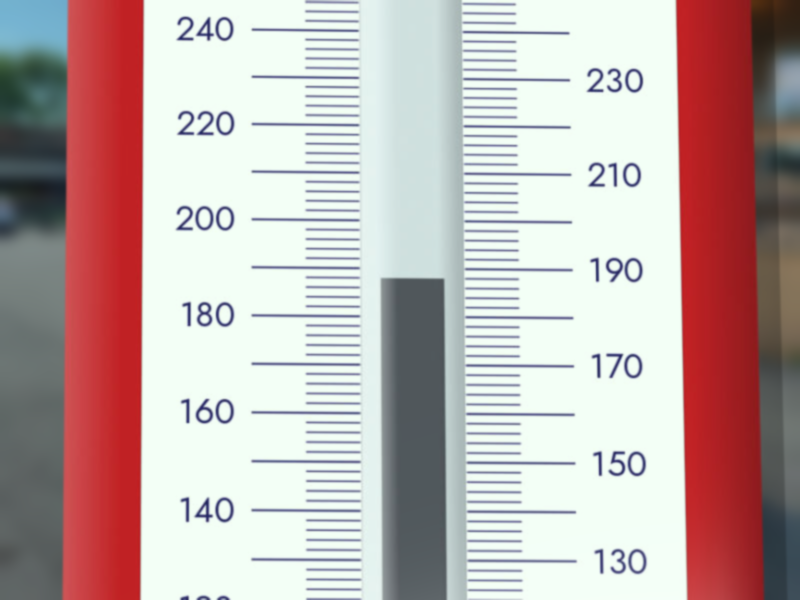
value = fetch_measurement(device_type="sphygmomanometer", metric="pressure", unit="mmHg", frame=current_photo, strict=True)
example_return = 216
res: 188
